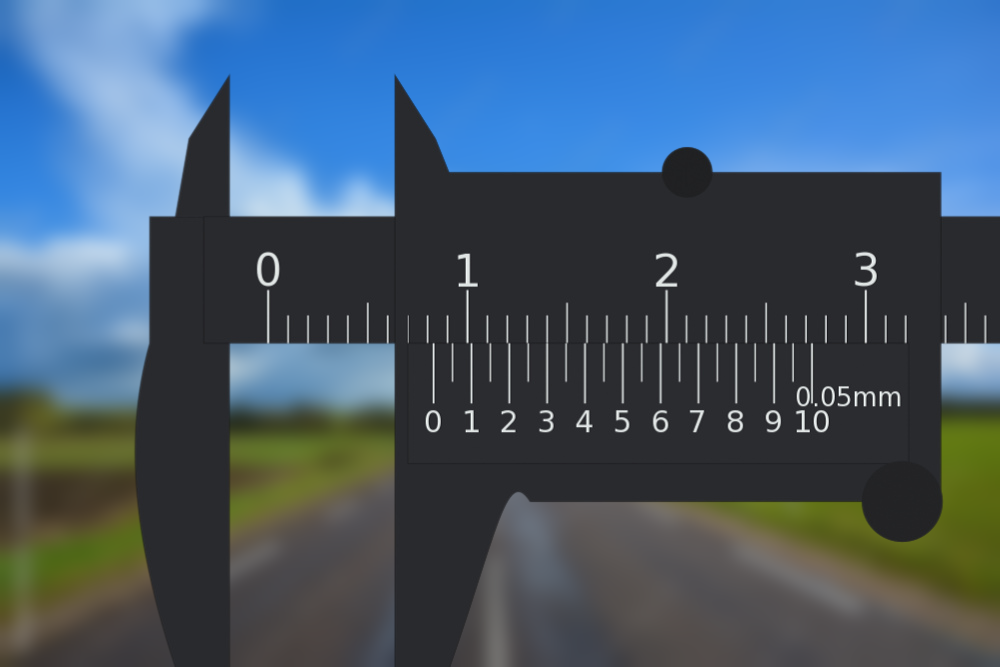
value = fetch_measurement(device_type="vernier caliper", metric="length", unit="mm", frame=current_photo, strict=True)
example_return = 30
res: 8.3
